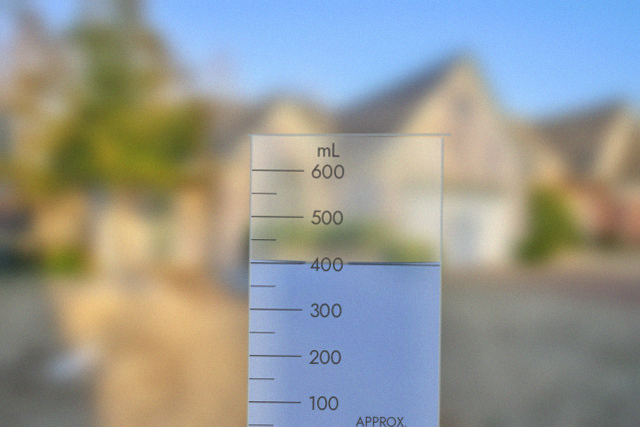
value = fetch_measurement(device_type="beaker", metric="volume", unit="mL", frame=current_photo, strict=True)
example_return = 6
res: 400
